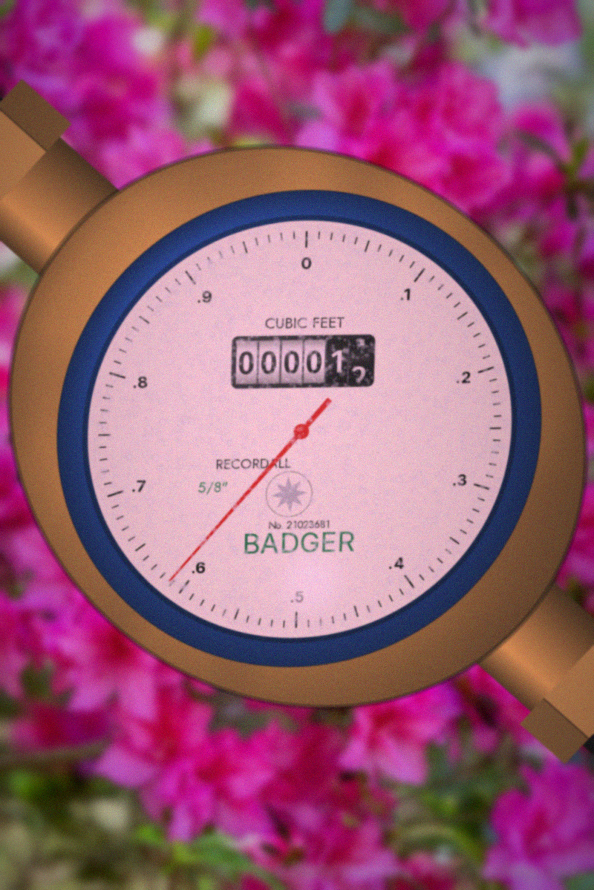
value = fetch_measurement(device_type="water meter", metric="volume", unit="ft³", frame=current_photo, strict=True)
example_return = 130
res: 11.61
